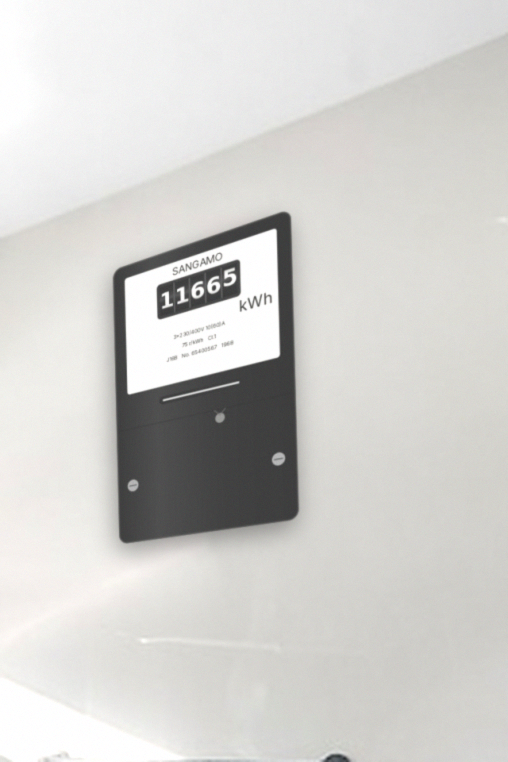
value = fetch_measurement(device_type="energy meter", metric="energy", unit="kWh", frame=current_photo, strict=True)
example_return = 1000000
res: 11665
